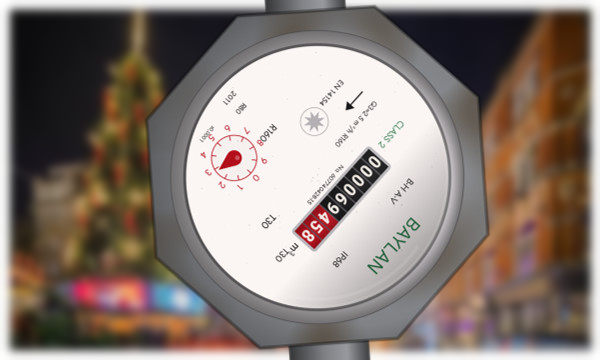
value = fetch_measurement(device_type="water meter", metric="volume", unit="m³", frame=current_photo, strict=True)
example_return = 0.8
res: 69.4582
